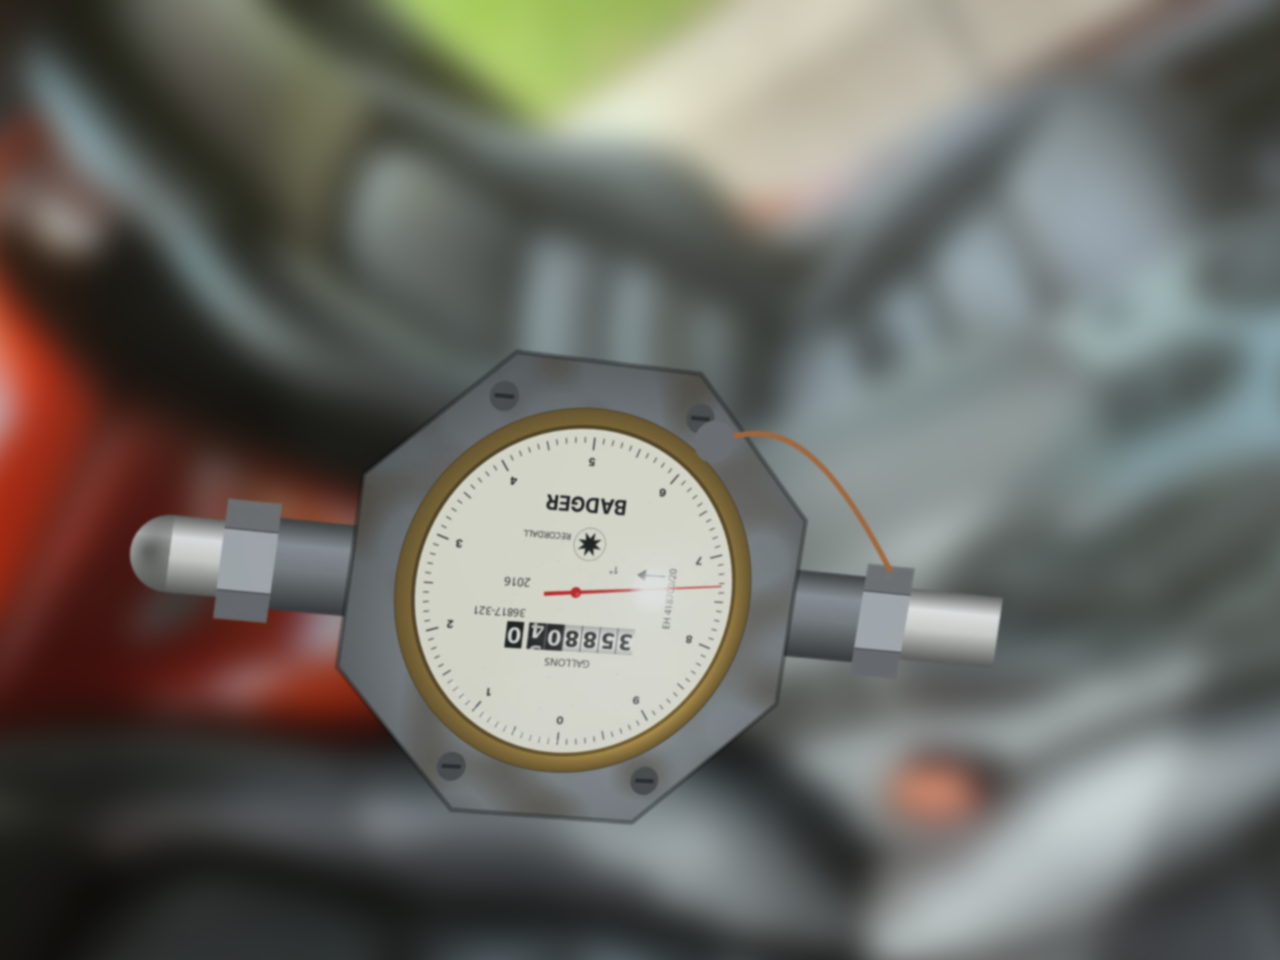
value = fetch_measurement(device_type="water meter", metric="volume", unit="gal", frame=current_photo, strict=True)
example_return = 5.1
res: 3588037.3
